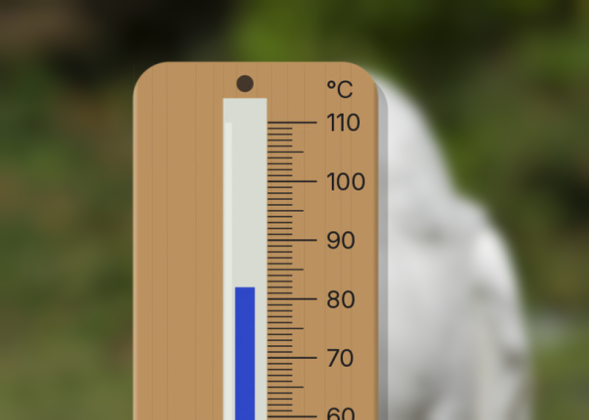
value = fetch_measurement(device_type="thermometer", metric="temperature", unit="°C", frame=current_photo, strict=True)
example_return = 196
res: 82
